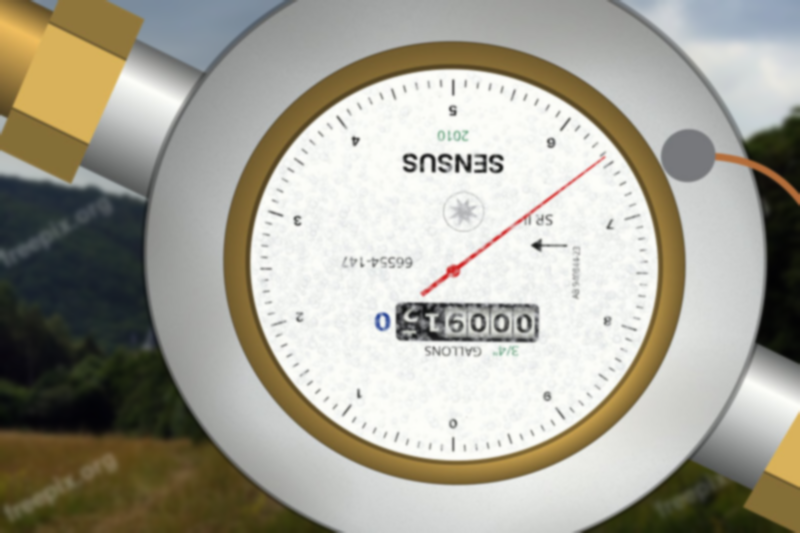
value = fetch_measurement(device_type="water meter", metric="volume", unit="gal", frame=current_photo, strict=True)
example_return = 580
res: 9116.4
